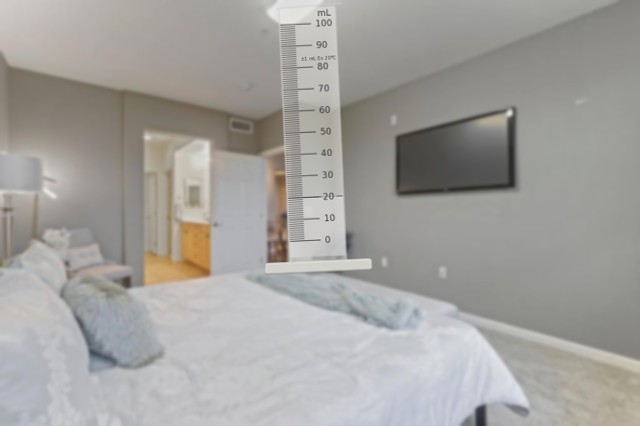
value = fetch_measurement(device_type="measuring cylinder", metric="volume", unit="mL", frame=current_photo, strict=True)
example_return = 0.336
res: 20
